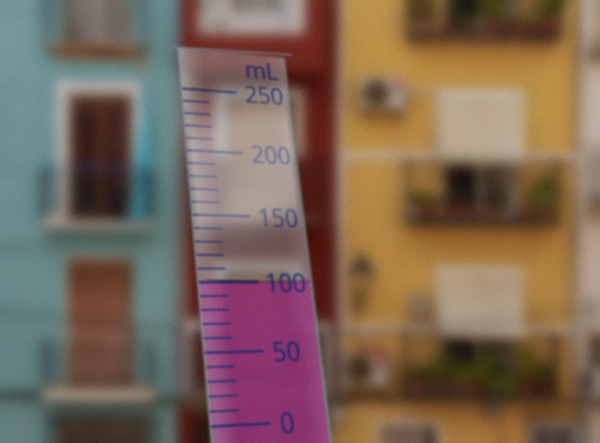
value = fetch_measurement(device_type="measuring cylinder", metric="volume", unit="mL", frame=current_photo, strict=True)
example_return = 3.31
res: 100
